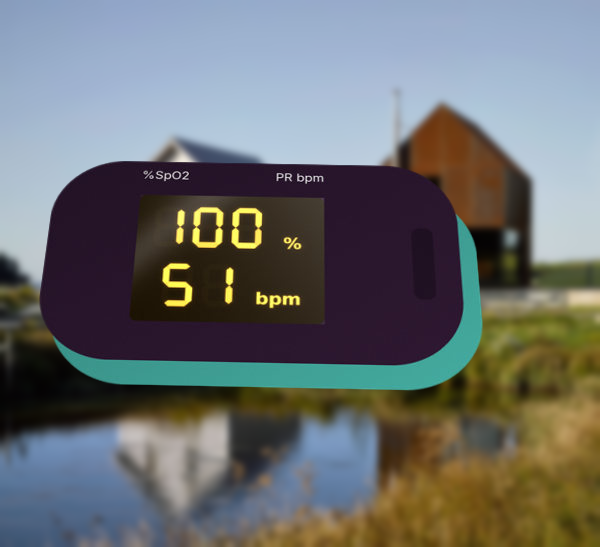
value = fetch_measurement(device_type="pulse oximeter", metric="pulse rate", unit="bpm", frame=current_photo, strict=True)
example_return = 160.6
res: 51
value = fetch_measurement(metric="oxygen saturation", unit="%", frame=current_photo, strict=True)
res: 100
